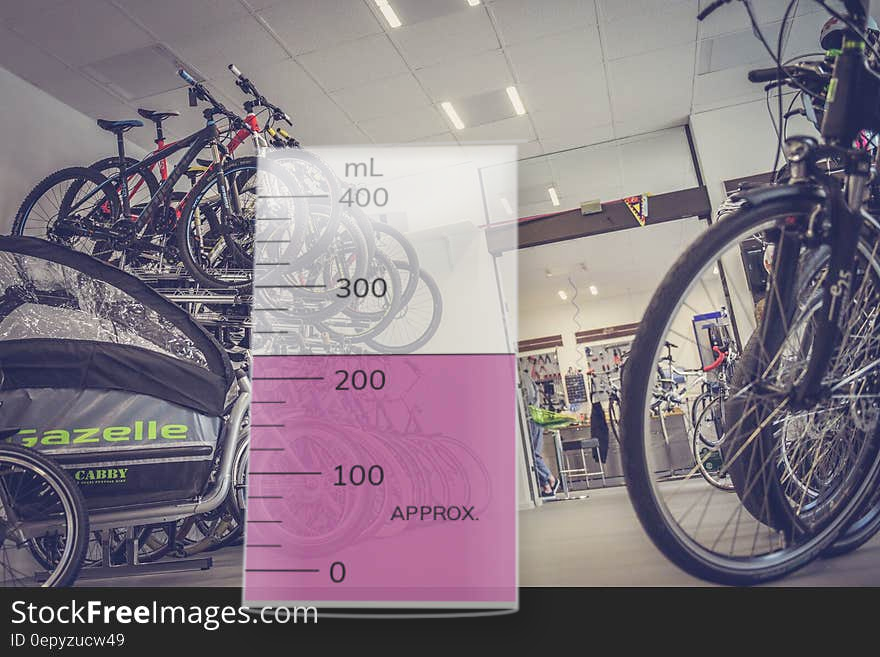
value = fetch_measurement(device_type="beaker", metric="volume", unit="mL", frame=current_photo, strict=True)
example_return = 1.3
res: 225
